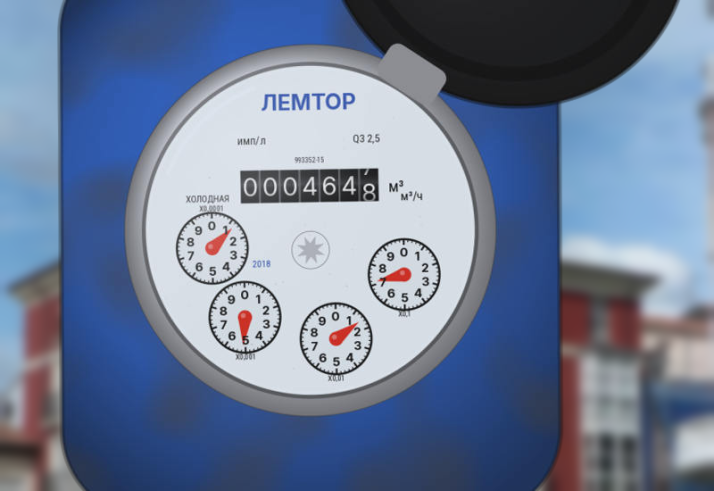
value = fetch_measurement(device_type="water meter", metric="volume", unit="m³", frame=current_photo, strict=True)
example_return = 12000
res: 4647.7151
